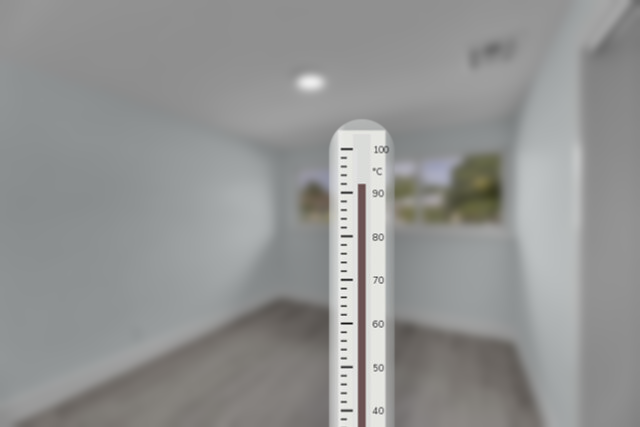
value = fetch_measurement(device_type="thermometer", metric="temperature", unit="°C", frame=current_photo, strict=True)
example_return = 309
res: 92
